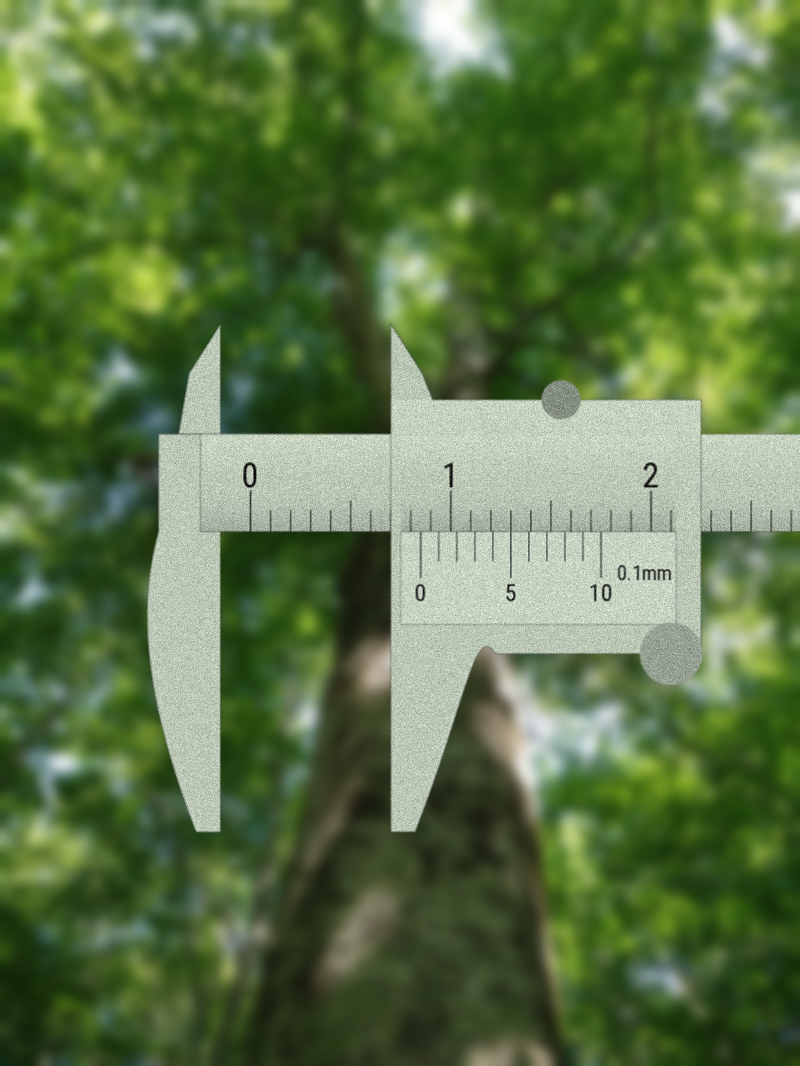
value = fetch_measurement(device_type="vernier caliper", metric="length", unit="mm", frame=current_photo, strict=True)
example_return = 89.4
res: 8.5
